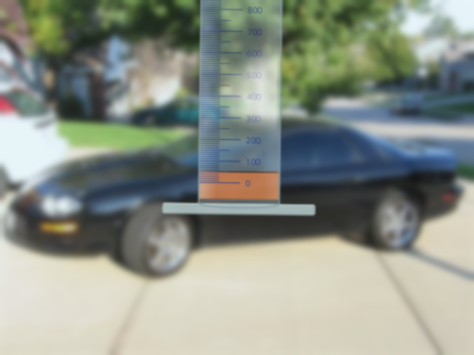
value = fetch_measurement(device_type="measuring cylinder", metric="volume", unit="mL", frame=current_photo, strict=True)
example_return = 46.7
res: 50
